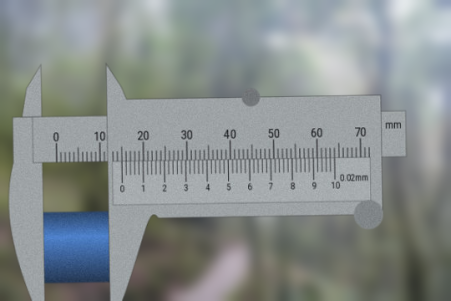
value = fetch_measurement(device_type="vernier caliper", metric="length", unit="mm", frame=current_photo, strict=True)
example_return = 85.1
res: 15.0
